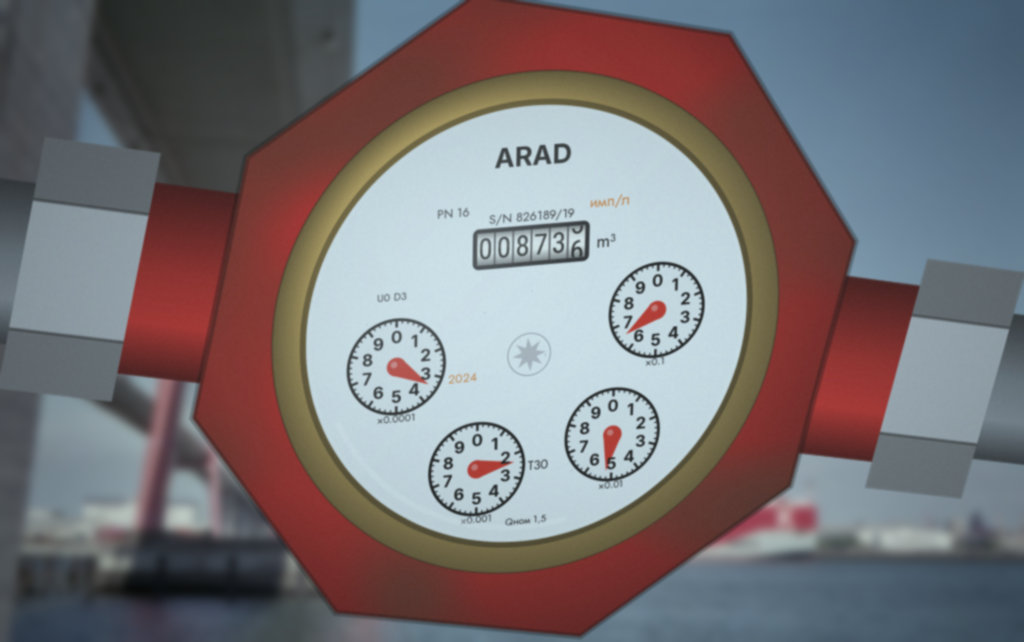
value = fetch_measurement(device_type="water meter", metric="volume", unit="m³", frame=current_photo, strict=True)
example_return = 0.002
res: 8735.6523
